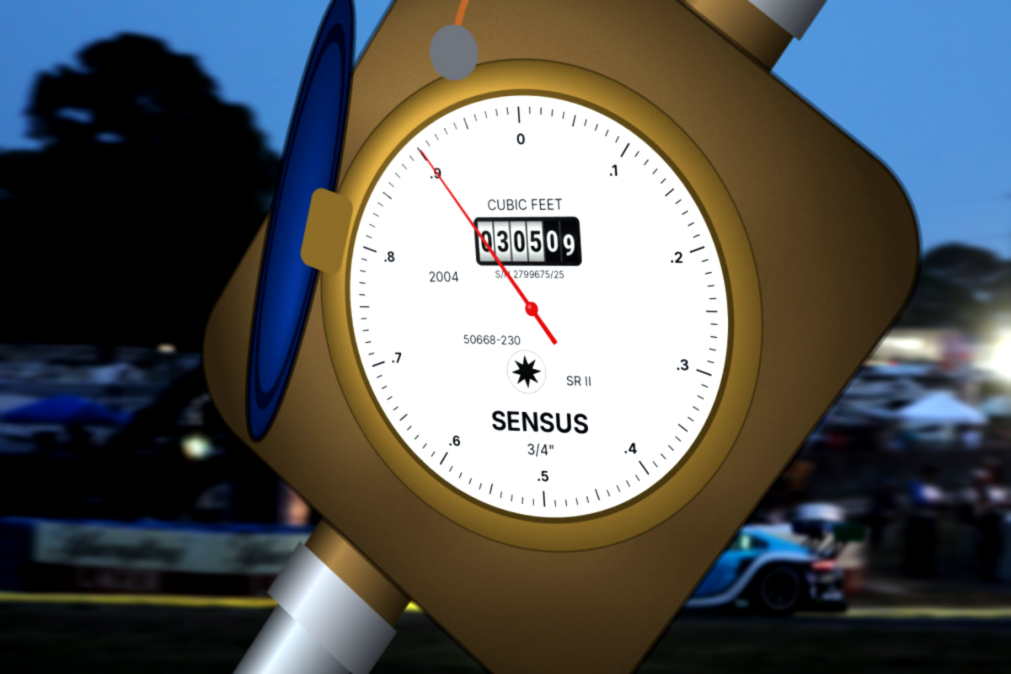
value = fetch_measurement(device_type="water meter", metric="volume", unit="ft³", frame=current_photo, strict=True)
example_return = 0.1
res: 30508.90
